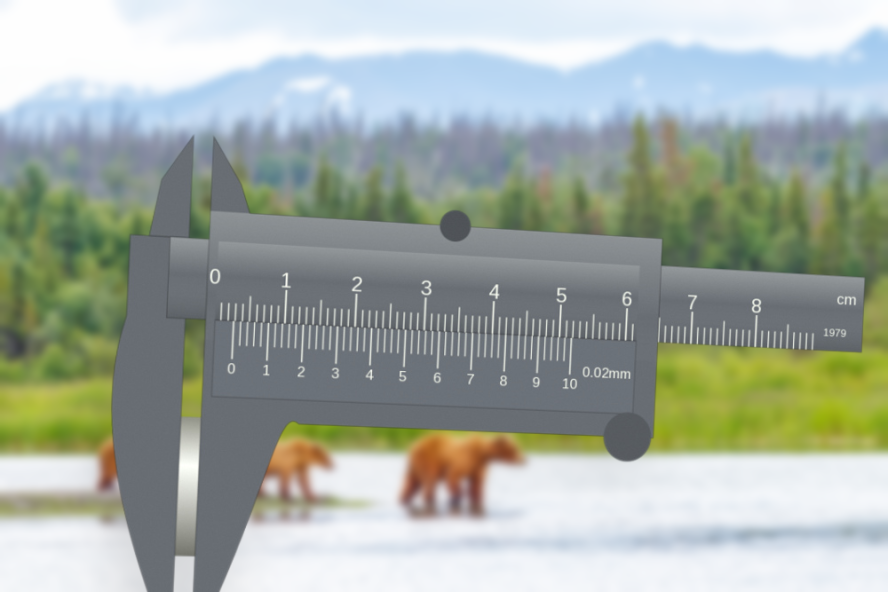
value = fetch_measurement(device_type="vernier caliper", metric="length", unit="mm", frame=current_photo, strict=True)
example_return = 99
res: 2.8
